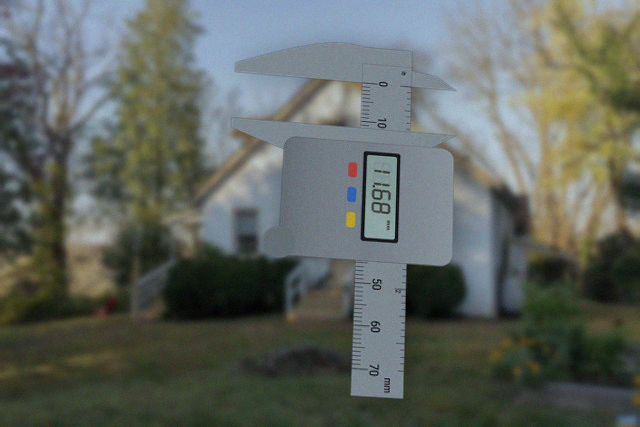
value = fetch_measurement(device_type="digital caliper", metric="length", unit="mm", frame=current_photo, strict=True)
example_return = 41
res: 11.68
